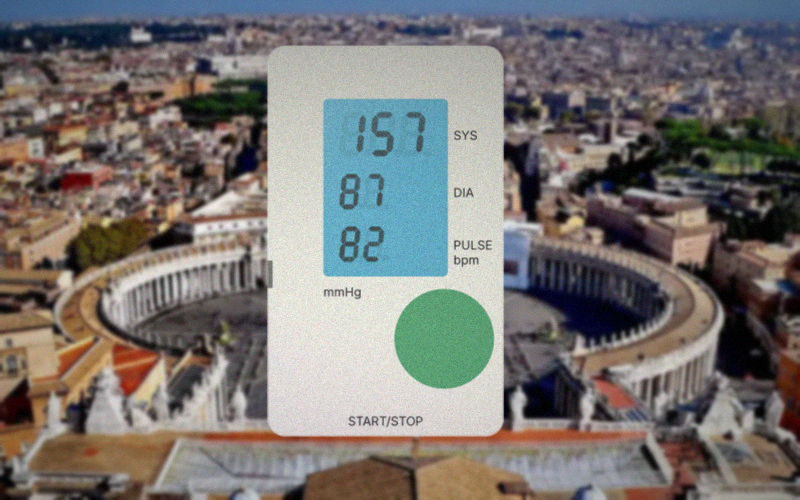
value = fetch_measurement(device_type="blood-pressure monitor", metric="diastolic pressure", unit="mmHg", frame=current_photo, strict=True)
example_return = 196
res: 87
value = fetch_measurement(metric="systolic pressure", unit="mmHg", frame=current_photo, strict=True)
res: 157
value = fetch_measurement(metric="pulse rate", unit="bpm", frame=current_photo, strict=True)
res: 82
